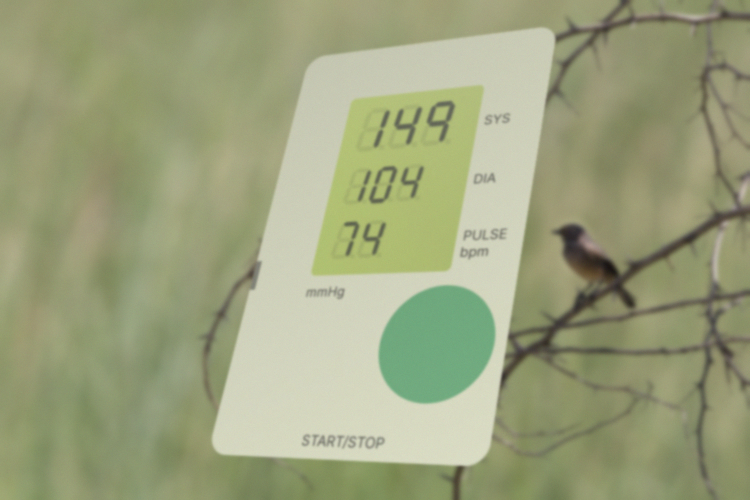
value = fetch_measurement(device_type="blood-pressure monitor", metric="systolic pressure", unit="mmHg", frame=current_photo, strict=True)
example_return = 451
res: 149
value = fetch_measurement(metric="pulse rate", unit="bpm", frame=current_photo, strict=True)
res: 74
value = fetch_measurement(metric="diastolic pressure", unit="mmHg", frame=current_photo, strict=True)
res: 104
